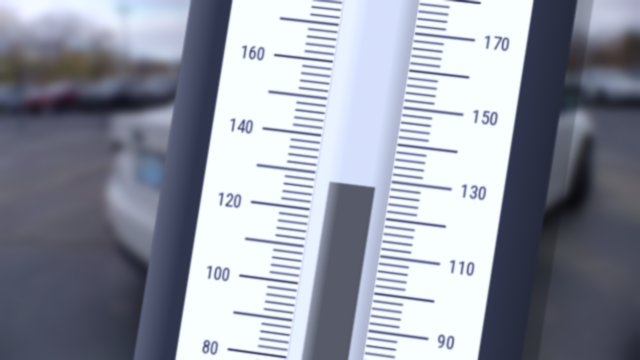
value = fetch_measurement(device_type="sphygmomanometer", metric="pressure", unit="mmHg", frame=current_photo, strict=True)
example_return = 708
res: 128
